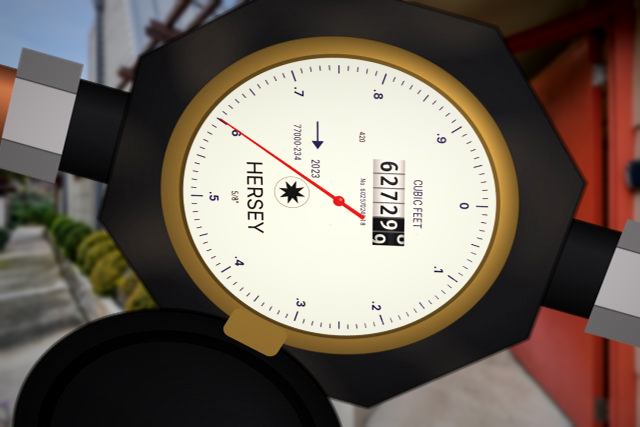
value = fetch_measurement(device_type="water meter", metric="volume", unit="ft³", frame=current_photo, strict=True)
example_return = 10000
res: 627298.60
